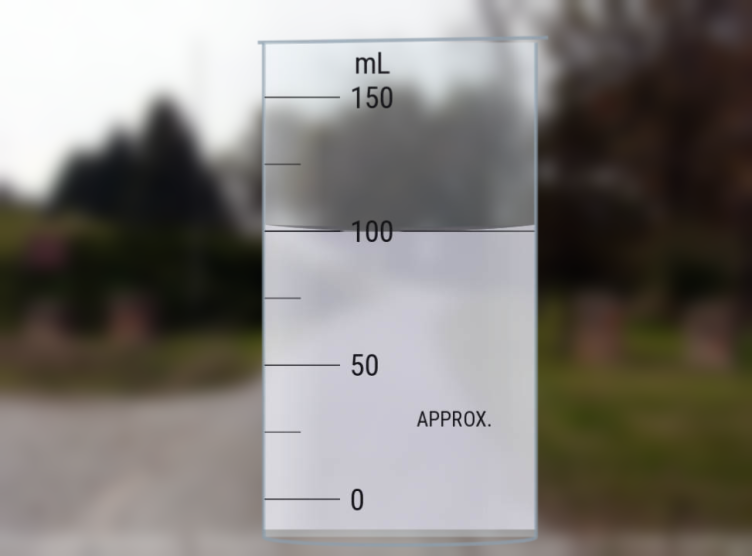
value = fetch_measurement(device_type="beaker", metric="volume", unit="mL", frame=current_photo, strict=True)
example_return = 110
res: 100
